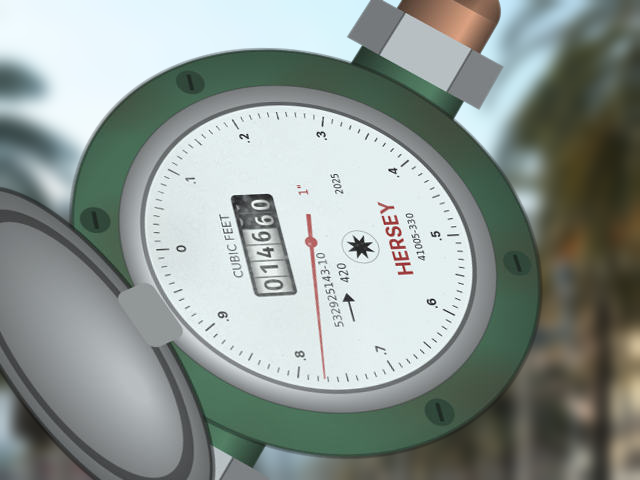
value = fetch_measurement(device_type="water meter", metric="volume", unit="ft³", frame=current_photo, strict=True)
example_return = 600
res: 14659.77
